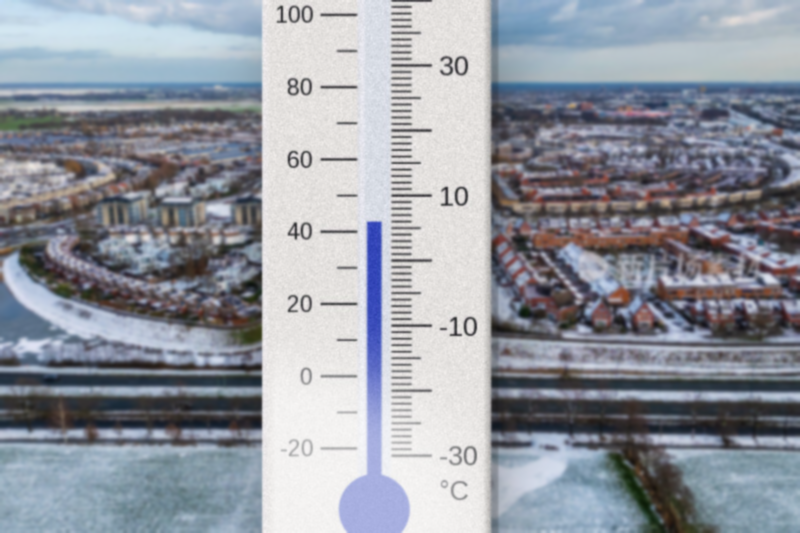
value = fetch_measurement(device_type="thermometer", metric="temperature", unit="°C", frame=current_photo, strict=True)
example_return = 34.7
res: 6
